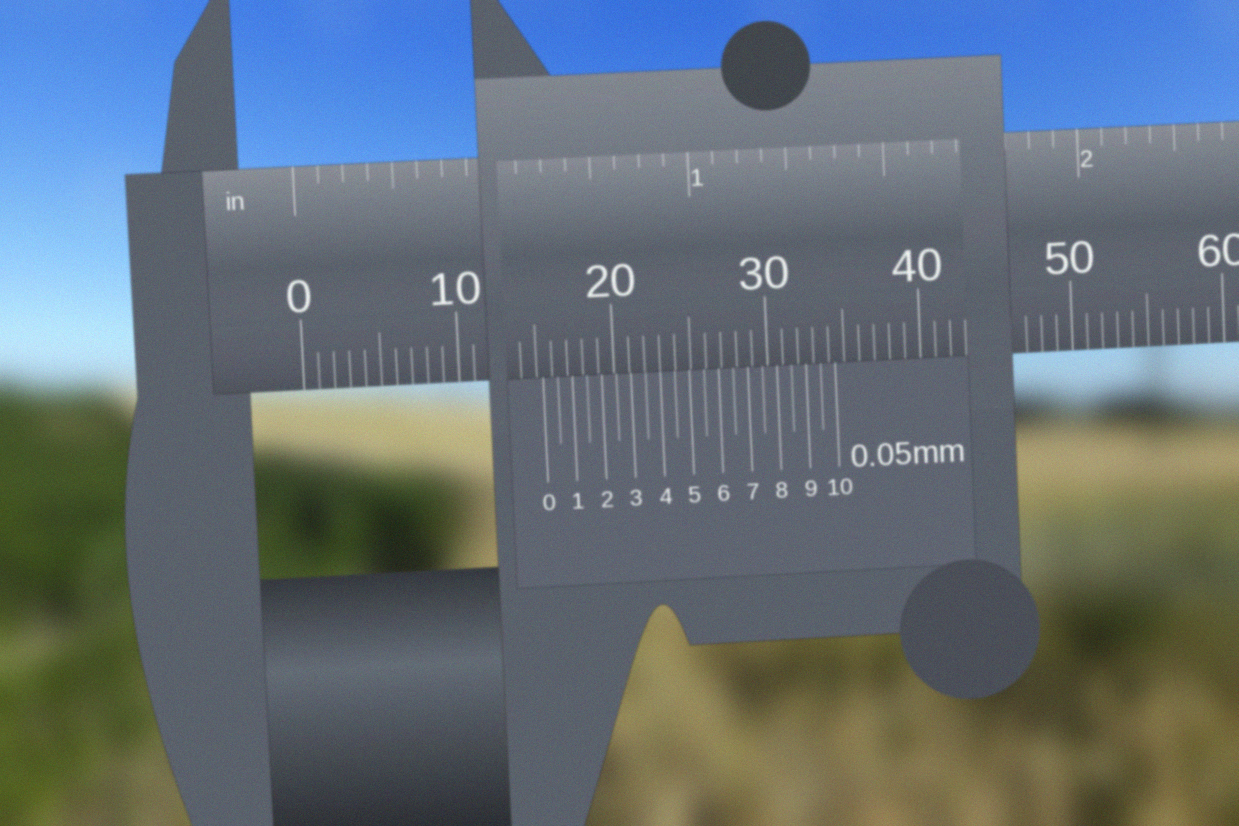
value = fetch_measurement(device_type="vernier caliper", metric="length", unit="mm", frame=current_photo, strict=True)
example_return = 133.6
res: 15.4
